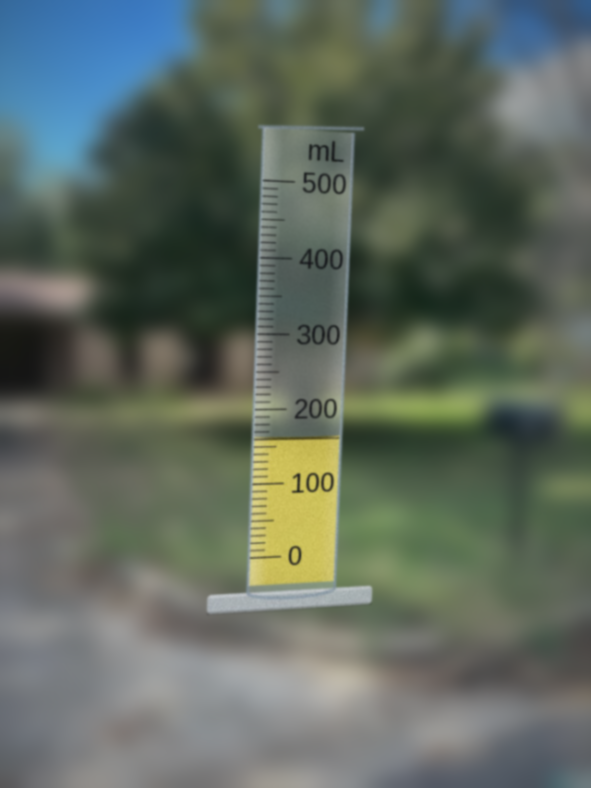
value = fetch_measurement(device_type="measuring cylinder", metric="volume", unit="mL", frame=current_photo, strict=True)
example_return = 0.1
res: 160
